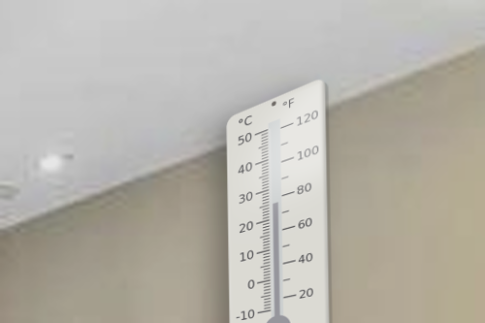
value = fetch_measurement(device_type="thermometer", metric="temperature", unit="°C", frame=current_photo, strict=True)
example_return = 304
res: 25
